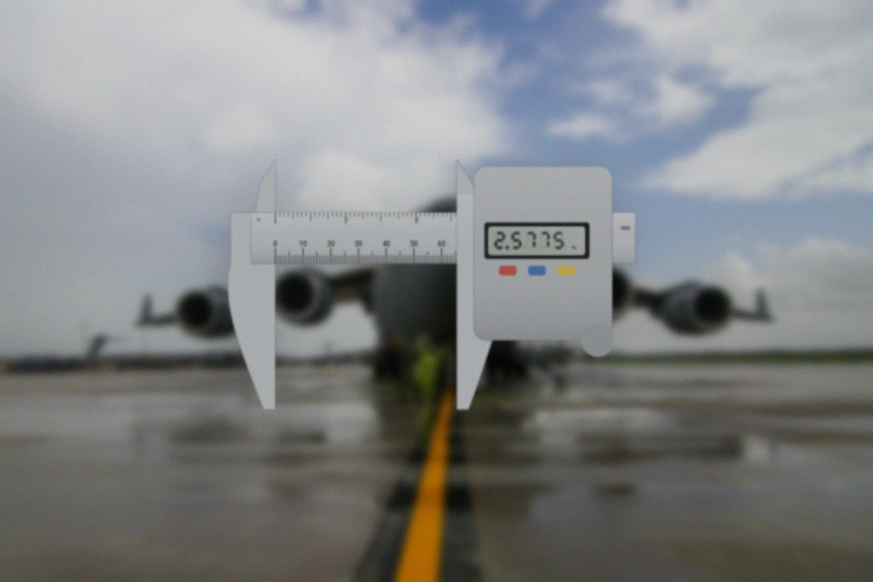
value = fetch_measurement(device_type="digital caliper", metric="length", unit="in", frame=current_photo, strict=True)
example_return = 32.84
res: 2.5775
